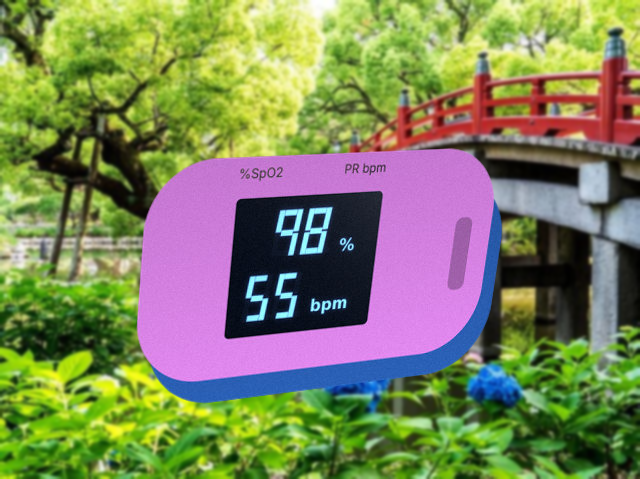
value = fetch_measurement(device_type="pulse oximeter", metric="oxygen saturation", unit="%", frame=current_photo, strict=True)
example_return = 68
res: 98
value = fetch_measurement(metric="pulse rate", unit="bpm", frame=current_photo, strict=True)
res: 55
